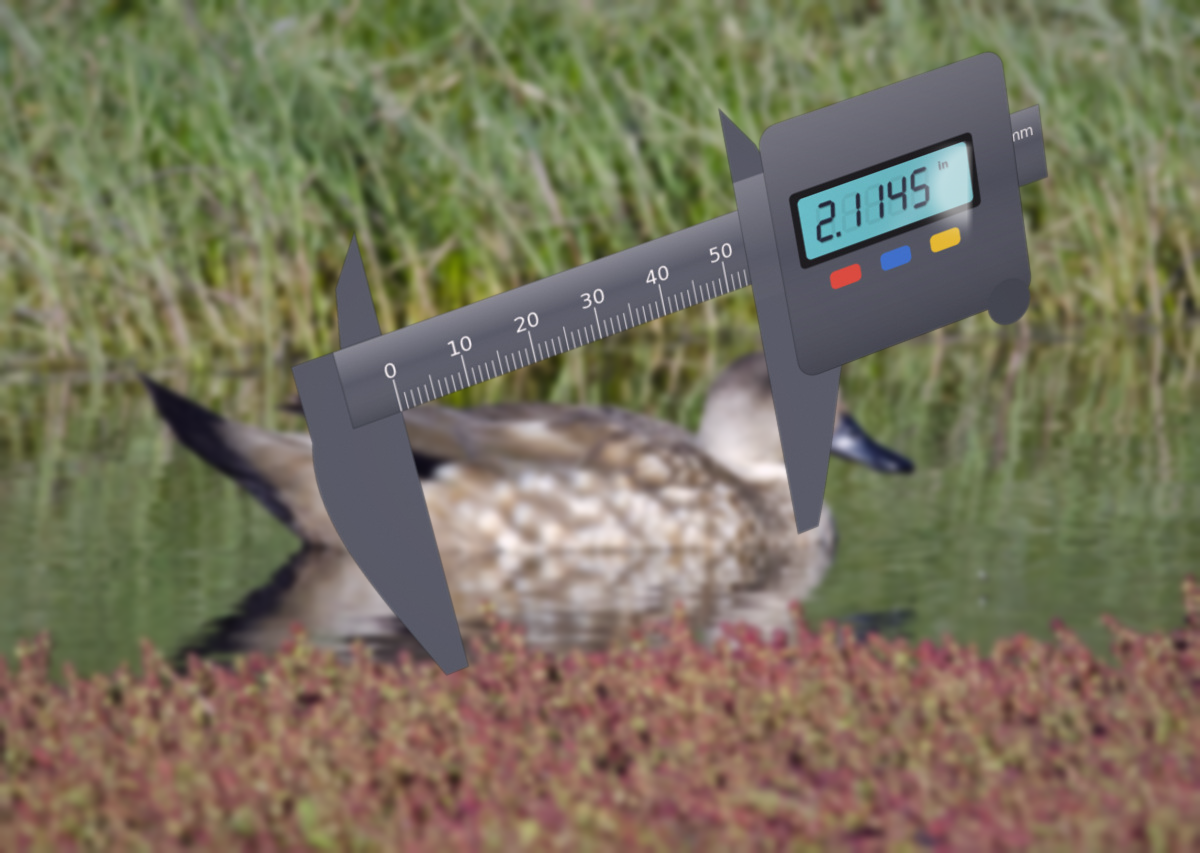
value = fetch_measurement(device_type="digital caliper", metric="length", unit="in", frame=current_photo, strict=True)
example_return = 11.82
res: 2.1145
